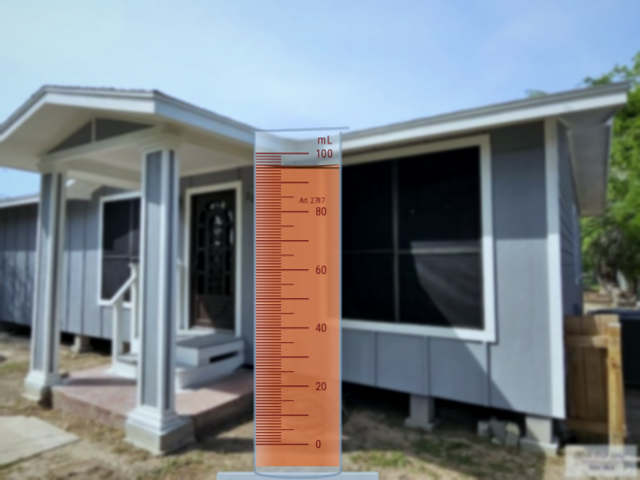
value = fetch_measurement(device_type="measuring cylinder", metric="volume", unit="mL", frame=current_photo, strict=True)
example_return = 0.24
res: 95
